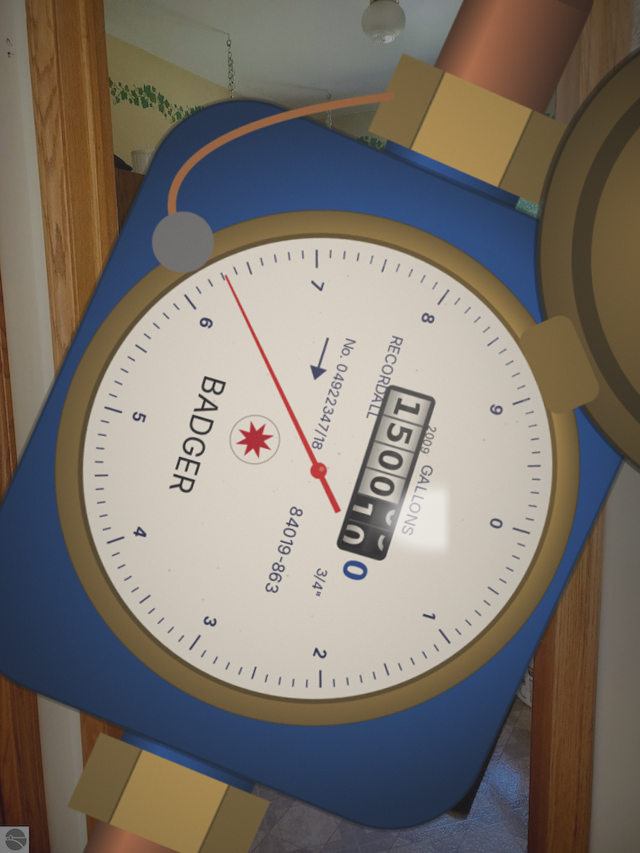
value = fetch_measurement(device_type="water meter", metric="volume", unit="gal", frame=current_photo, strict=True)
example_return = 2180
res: 1500096.3
